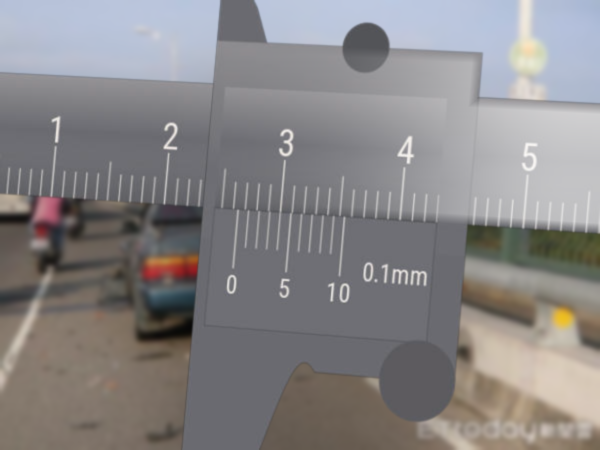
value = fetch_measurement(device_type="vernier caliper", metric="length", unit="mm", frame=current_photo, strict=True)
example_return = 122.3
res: 26.4
